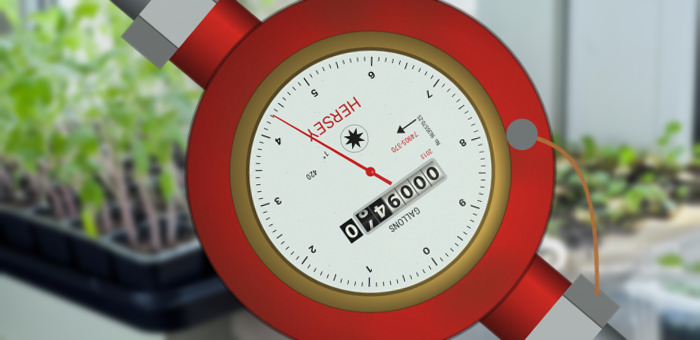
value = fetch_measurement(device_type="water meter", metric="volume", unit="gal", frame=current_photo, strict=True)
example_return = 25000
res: 9474.3
